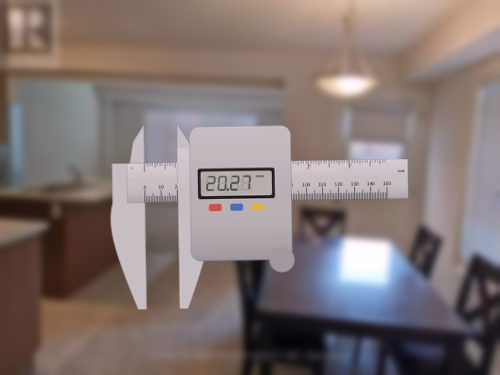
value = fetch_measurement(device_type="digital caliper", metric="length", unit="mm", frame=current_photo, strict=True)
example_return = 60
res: 20.27
